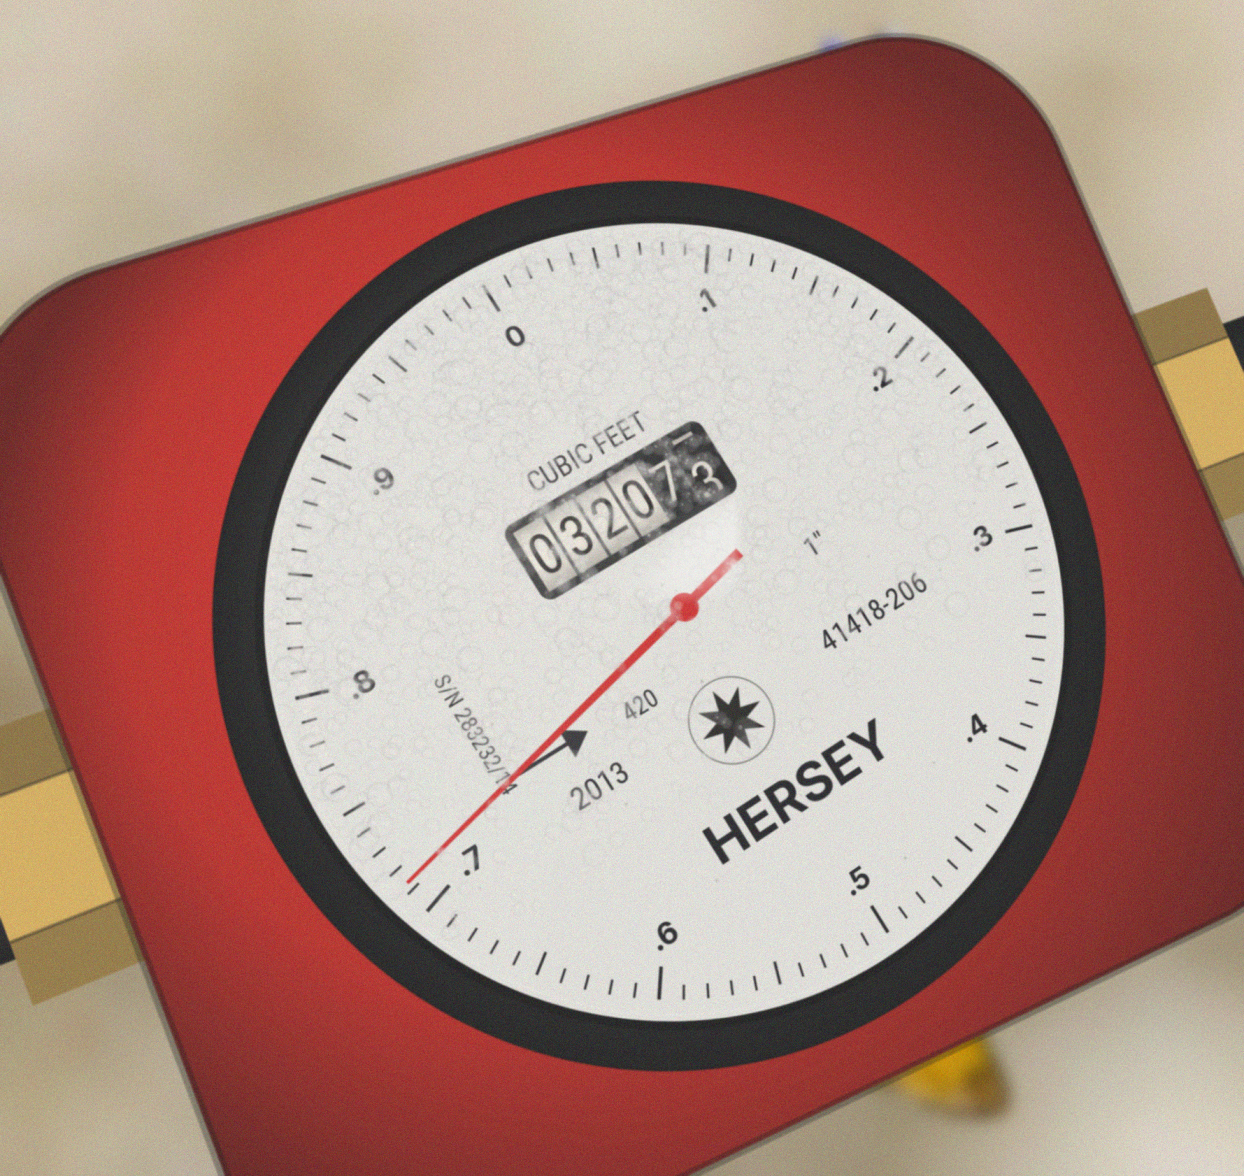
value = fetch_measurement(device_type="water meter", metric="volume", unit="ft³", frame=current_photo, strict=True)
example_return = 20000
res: 32072.71
